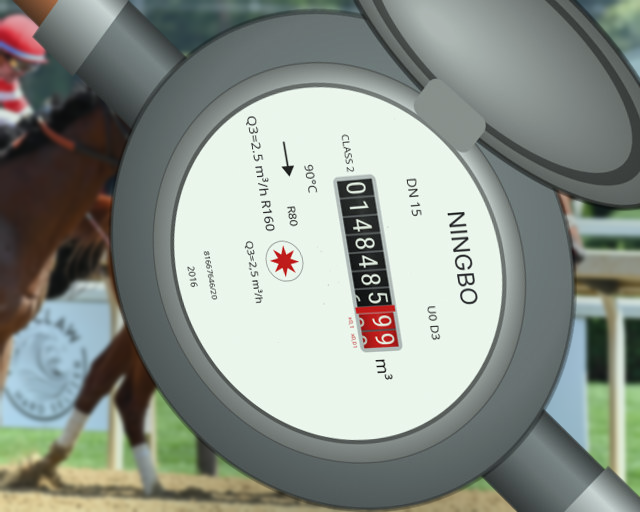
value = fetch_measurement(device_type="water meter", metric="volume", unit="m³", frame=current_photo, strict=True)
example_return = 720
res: 148485.99
